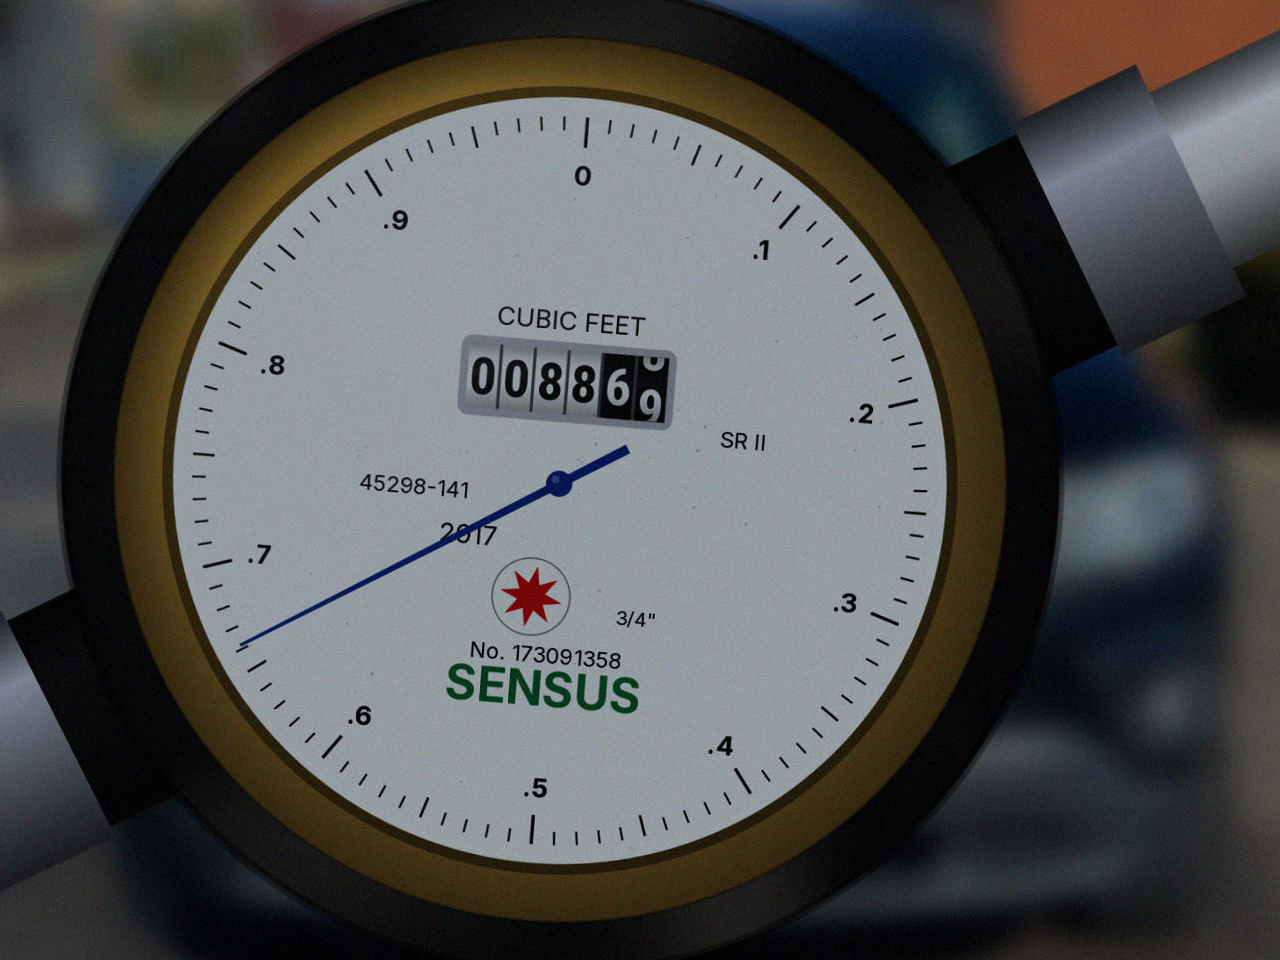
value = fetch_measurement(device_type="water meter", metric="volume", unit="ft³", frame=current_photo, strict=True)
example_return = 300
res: 8868.66
